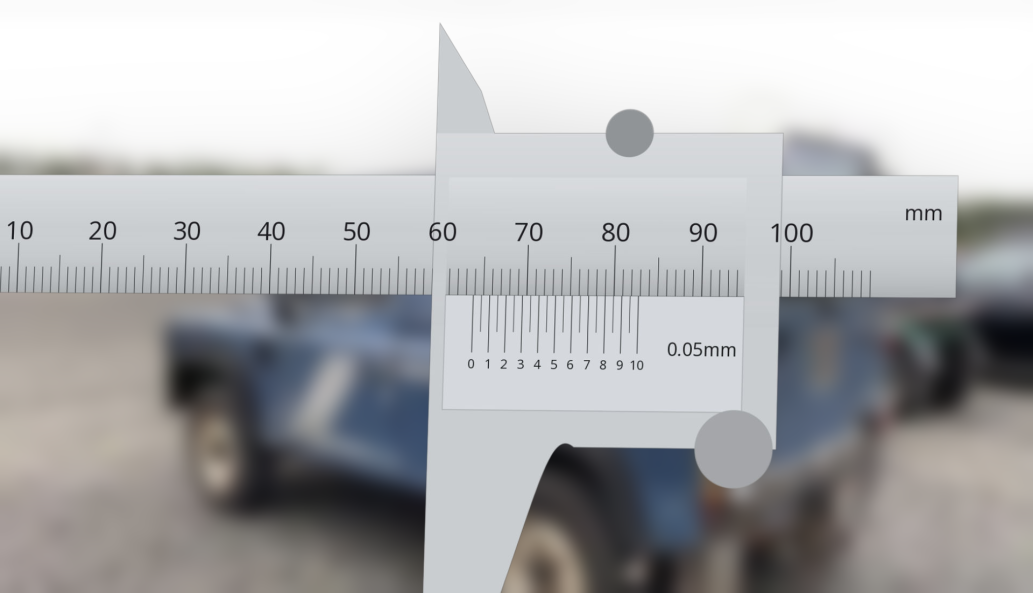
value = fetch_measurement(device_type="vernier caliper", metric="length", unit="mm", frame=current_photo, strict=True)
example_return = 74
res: 63.8
